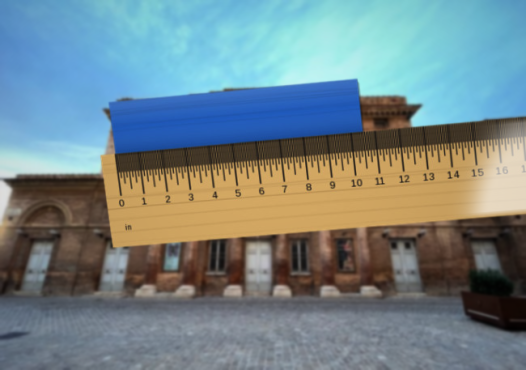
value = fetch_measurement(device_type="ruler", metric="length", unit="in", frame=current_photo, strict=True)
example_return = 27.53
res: 10.5
